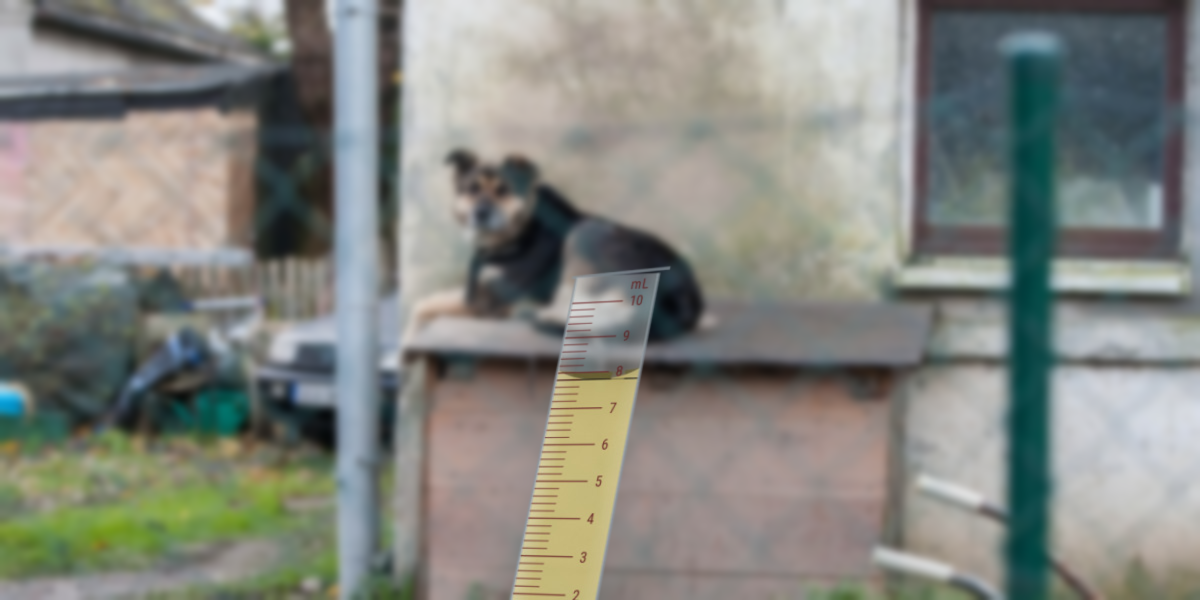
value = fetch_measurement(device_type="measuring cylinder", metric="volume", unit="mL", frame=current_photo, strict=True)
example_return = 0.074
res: 7.8
